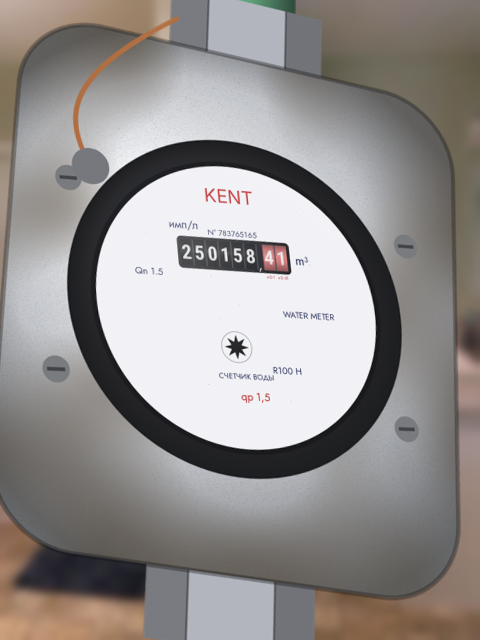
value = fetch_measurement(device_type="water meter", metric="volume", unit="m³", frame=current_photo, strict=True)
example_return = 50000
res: 250158.41
